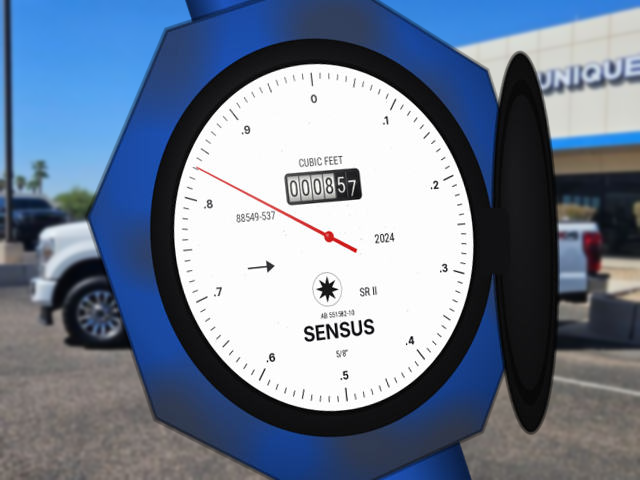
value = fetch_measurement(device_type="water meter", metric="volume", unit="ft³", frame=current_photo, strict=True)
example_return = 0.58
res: 856.83
